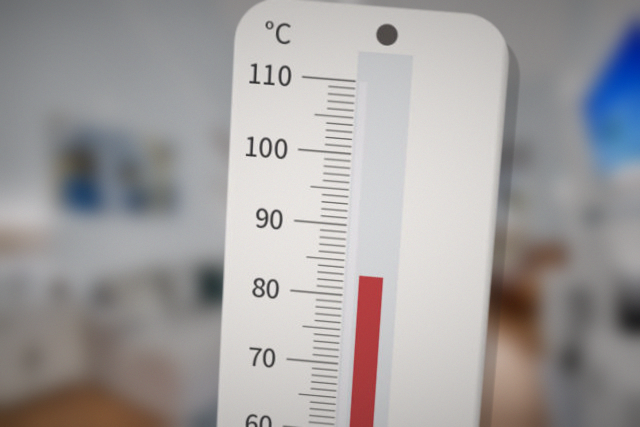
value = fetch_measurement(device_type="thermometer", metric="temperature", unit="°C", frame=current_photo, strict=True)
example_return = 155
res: 83
